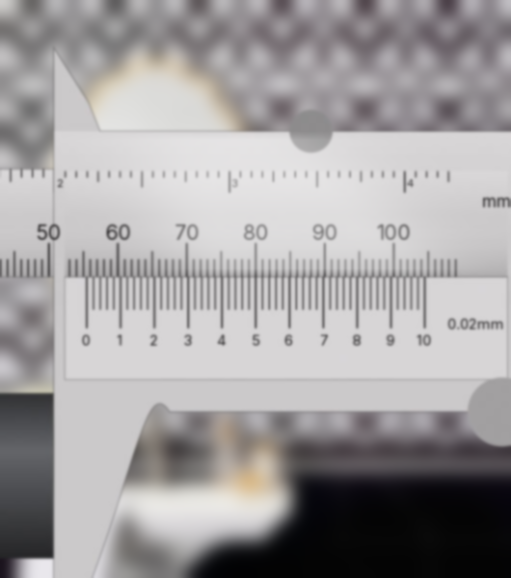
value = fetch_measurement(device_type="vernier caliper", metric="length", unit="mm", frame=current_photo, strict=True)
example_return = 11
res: 55.5
